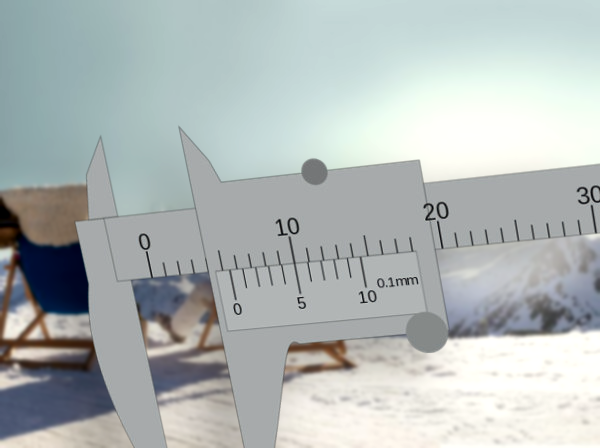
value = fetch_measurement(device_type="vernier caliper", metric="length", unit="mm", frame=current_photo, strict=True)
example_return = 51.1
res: 5.5
